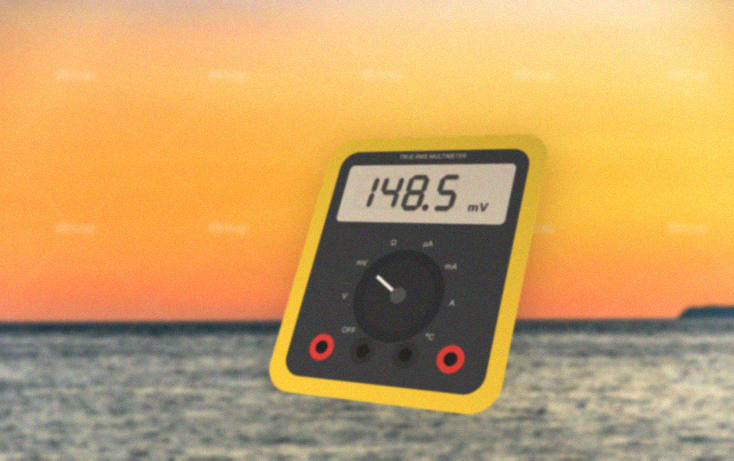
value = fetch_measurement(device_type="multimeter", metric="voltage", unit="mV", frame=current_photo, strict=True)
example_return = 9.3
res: 148.5
